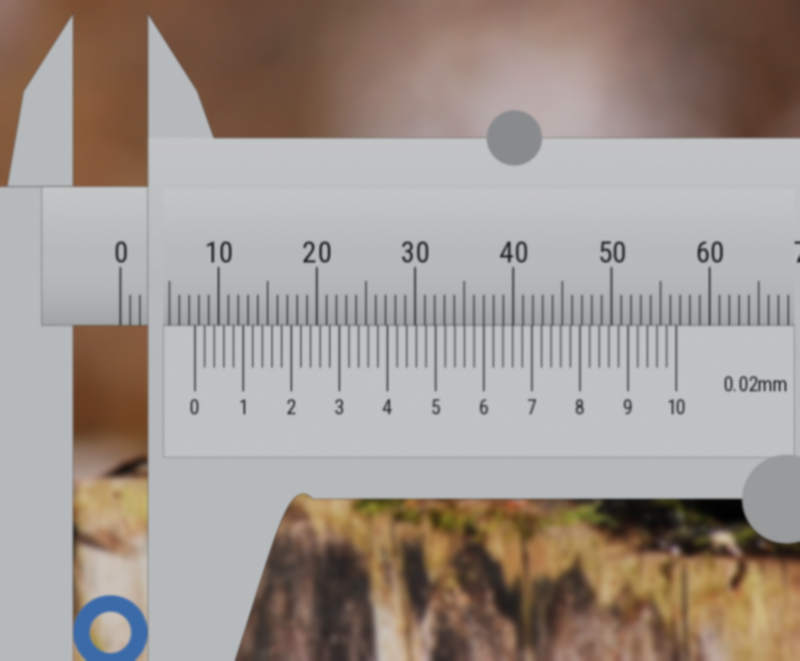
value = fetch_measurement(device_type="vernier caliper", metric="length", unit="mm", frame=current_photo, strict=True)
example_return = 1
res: 7.6
